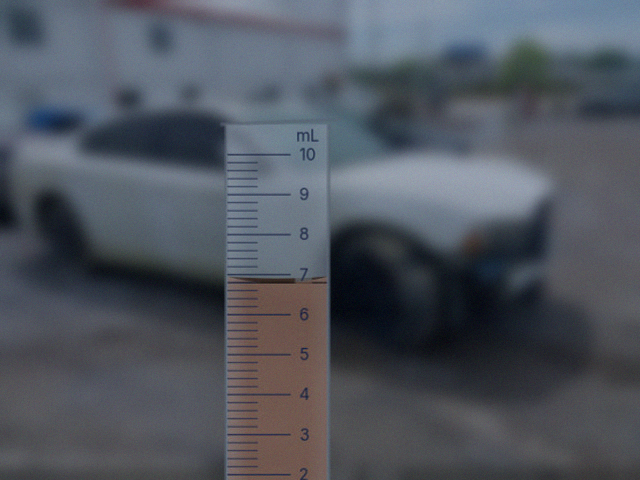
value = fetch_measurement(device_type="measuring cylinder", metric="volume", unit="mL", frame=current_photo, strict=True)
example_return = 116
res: 6.8
